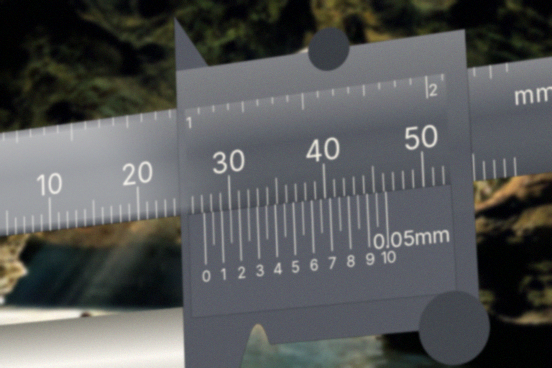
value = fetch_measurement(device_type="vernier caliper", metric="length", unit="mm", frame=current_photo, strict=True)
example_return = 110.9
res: 27.2
